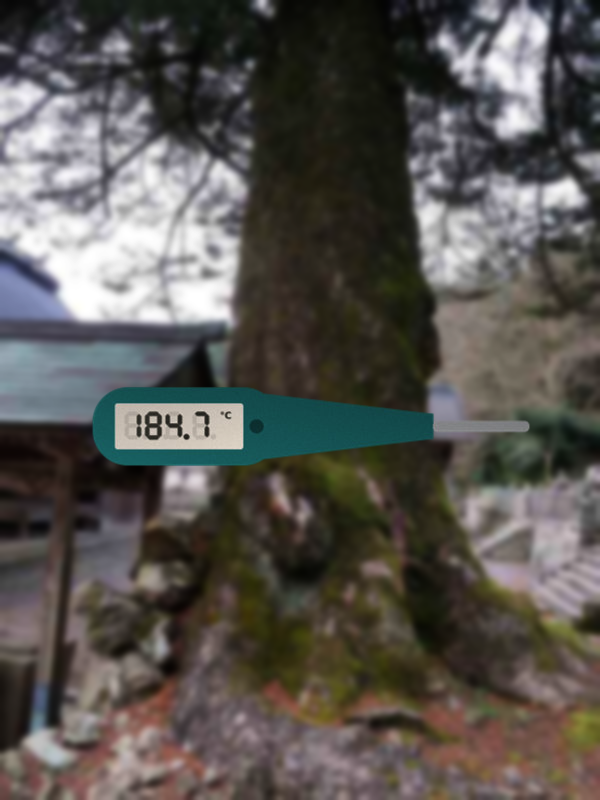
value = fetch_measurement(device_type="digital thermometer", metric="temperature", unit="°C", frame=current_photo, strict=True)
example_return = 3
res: 184.7
